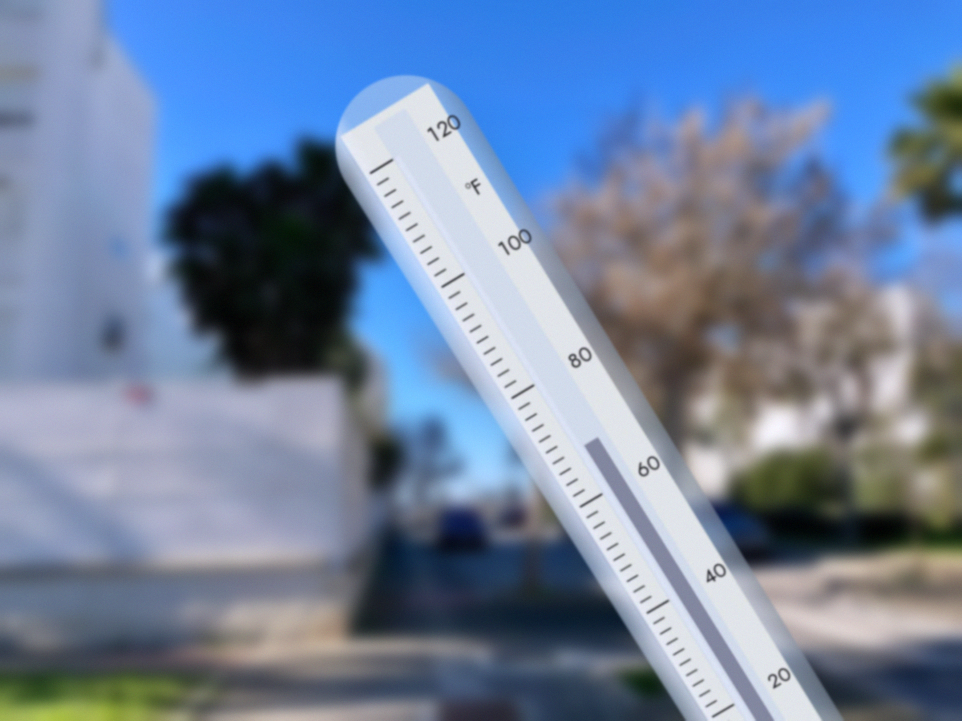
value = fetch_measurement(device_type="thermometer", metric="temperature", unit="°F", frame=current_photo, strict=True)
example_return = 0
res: 68
